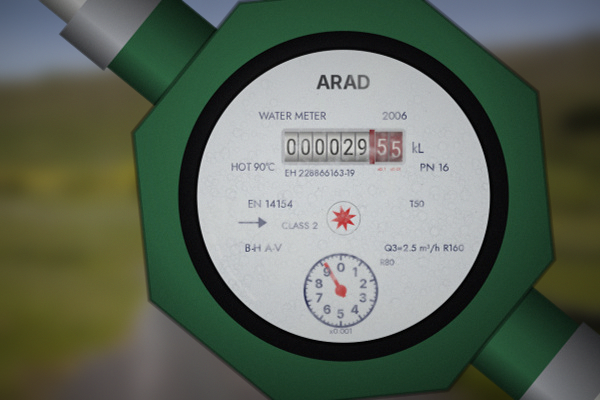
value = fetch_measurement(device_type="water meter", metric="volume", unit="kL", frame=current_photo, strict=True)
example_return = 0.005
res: 29.549
